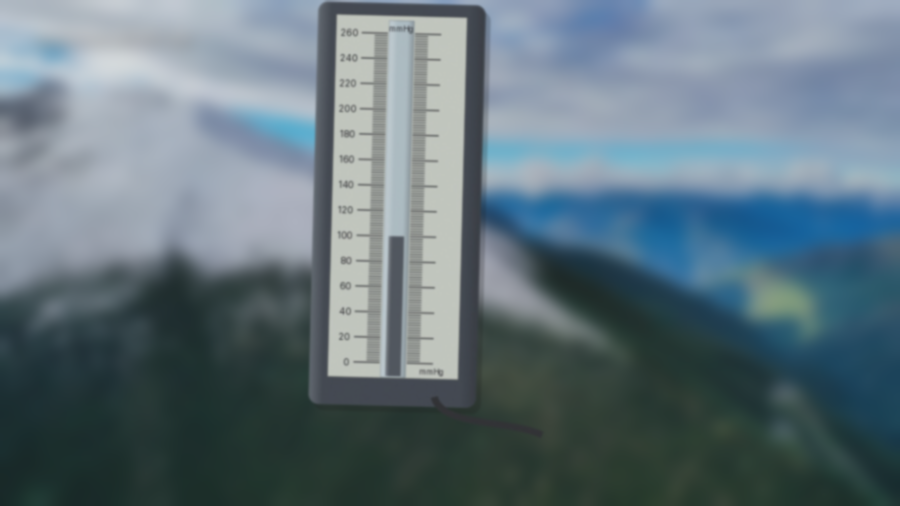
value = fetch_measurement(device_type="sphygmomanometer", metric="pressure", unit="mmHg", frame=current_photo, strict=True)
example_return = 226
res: 100
